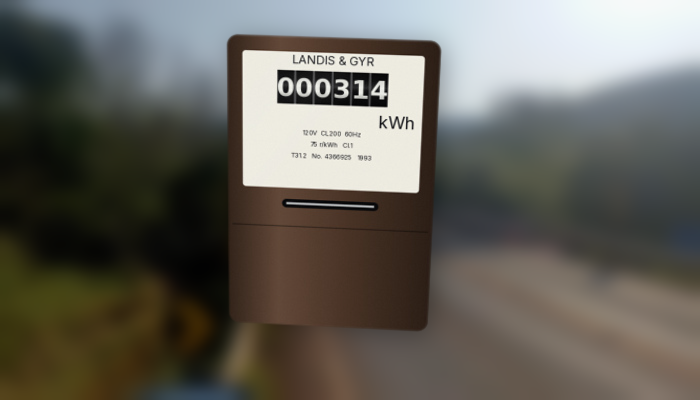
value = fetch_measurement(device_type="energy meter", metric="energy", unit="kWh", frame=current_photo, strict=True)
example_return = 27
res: 314
